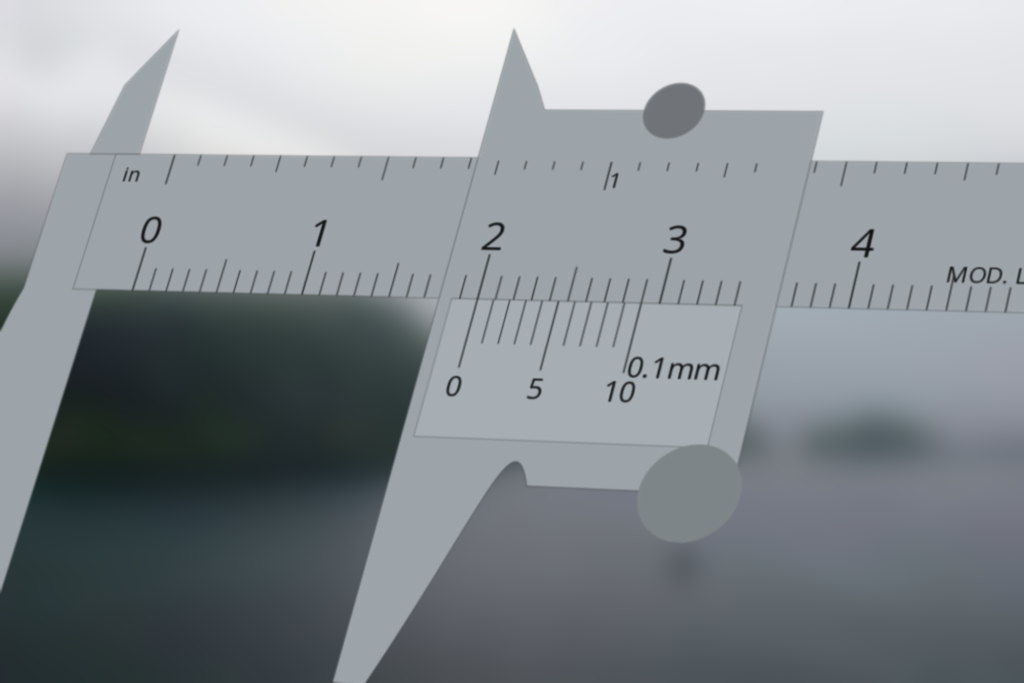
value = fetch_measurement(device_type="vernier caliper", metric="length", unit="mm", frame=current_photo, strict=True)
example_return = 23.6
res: 20.0
